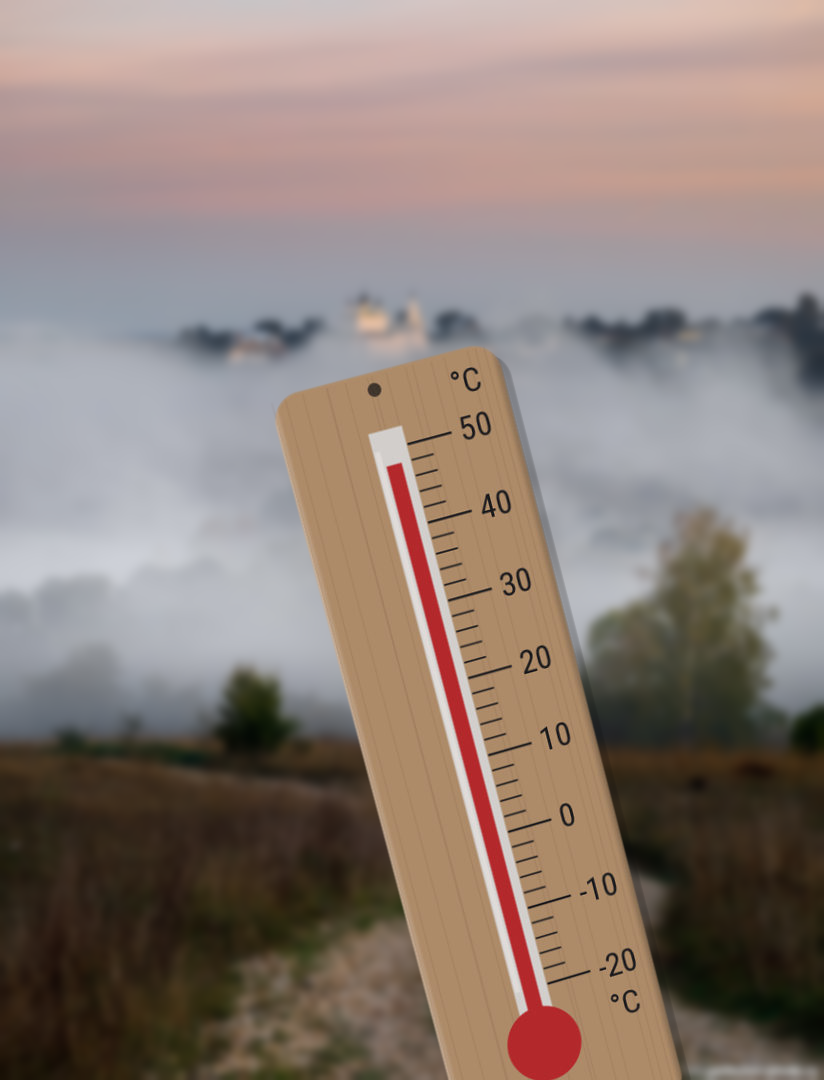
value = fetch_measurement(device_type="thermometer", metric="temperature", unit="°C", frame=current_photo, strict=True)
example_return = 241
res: 48
